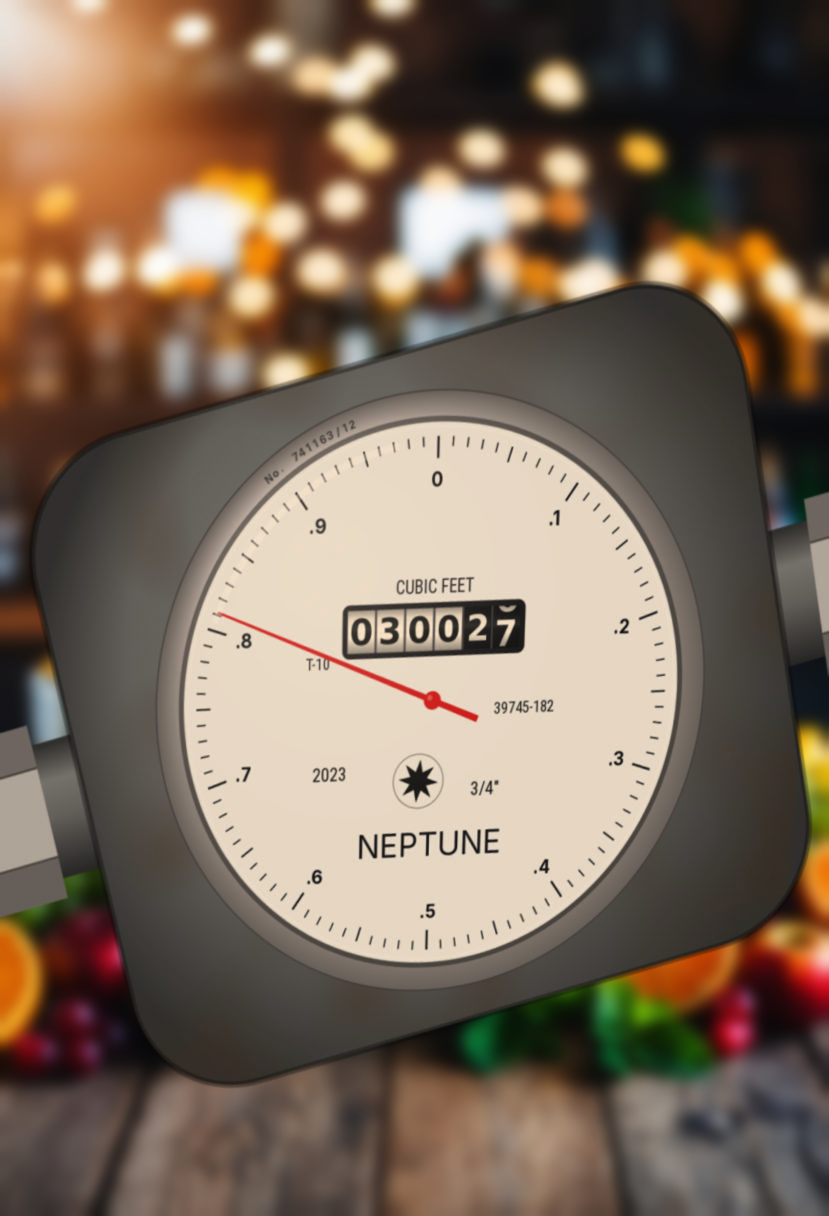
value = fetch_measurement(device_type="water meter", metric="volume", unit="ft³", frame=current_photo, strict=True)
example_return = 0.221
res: 30026.81
